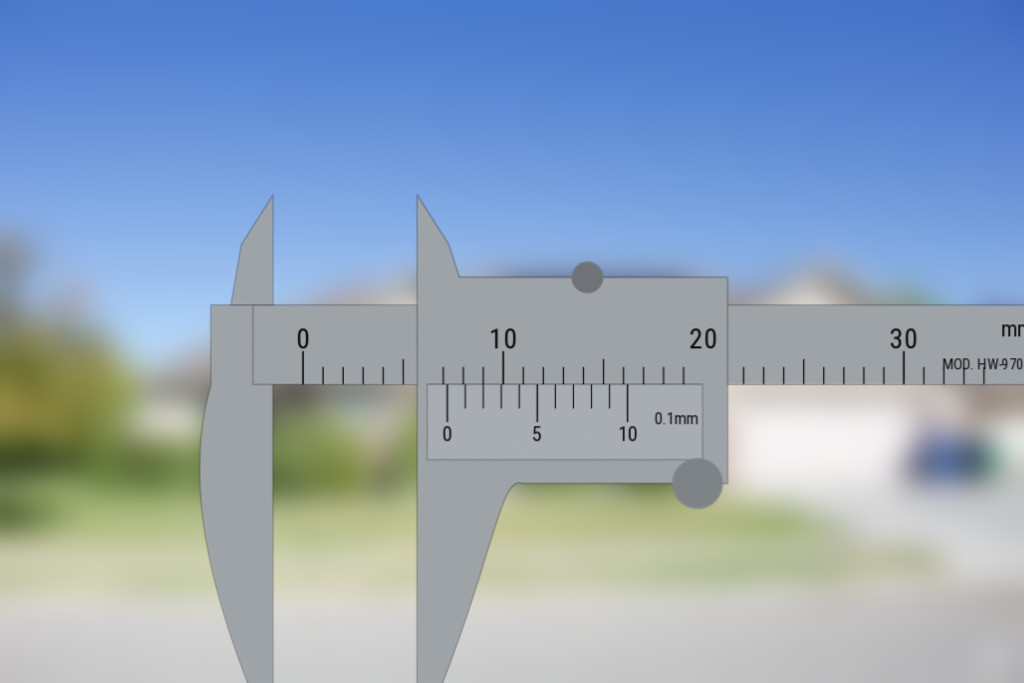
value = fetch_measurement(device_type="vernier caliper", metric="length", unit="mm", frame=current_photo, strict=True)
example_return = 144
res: 7.2
